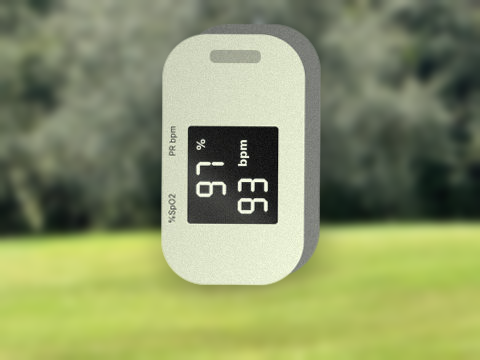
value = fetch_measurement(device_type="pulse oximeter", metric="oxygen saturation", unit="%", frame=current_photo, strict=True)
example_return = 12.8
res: 97
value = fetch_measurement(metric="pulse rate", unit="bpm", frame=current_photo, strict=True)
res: 93
